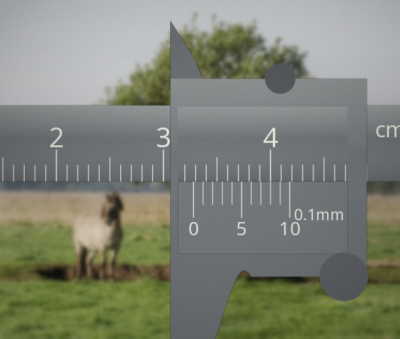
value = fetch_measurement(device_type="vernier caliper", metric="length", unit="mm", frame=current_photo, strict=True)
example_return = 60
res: 32.8
